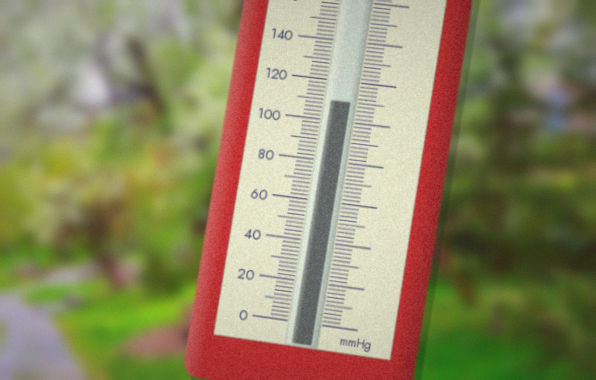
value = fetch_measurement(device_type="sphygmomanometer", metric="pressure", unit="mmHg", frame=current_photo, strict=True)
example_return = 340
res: 110
